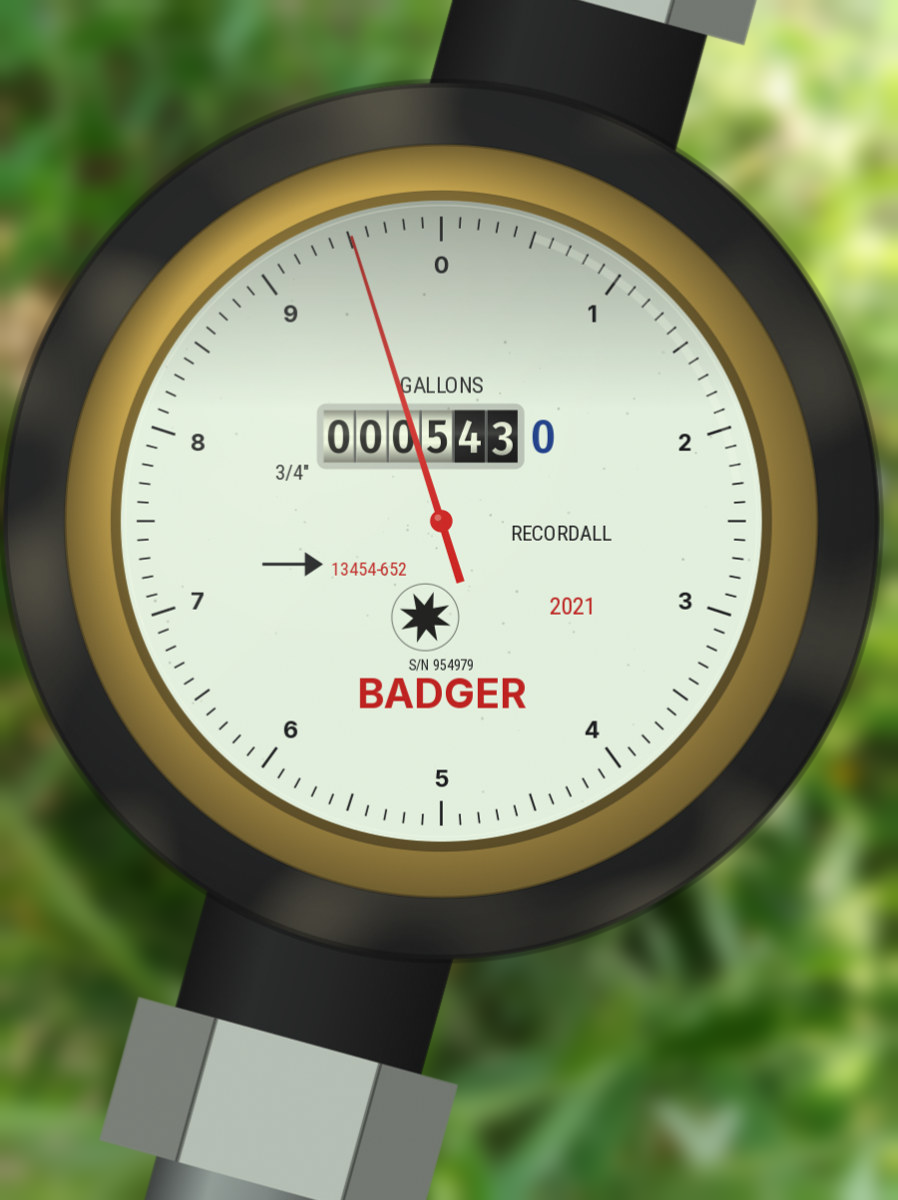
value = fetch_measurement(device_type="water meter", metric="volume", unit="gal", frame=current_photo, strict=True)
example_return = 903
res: 5429.5
